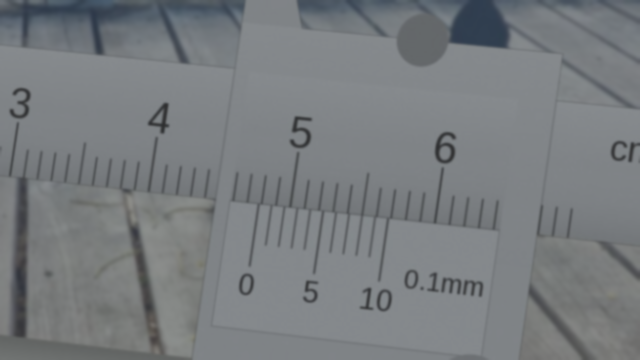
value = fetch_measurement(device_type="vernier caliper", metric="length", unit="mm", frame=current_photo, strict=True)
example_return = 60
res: 47.8
